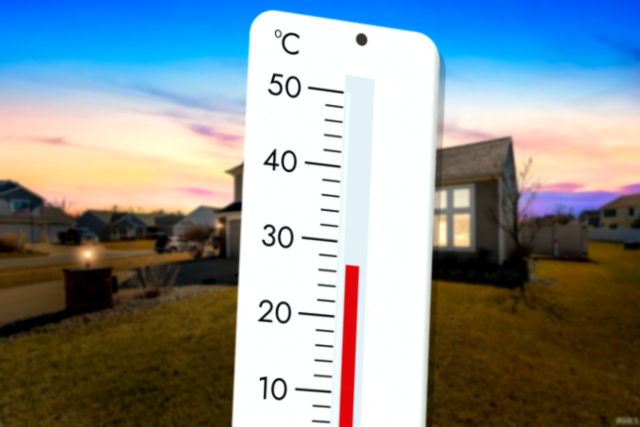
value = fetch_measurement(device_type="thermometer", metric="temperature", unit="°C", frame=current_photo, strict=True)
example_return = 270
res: 27
